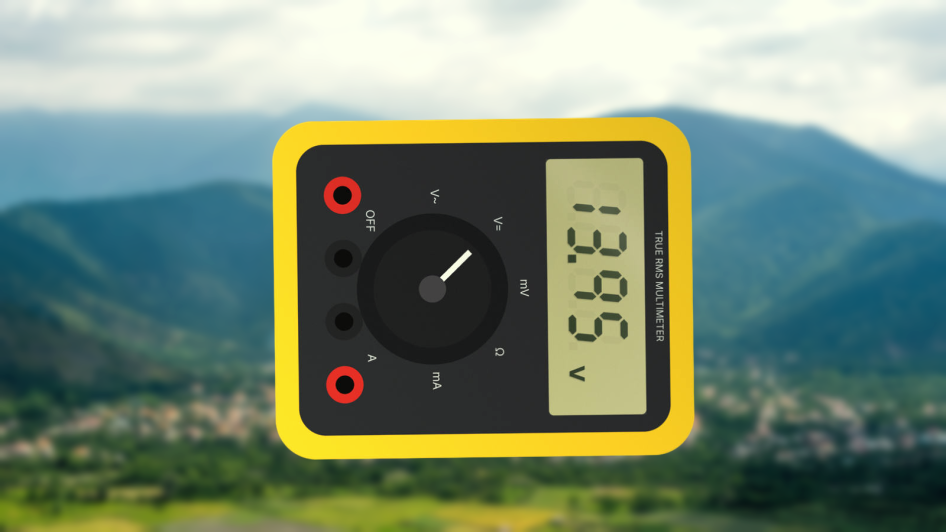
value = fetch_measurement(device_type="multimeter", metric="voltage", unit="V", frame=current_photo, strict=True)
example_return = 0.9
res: 13.95
